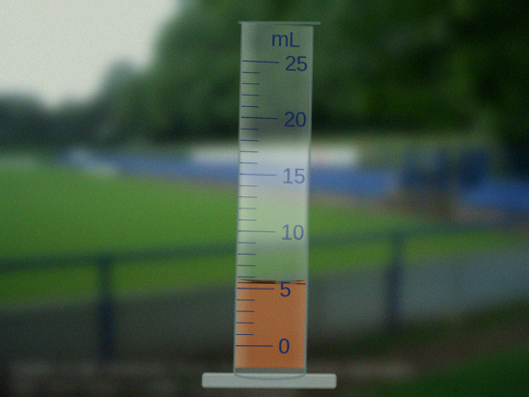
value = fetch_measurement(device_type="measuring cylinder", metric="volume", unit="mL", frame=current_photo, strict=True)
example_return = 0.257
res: 5.5
